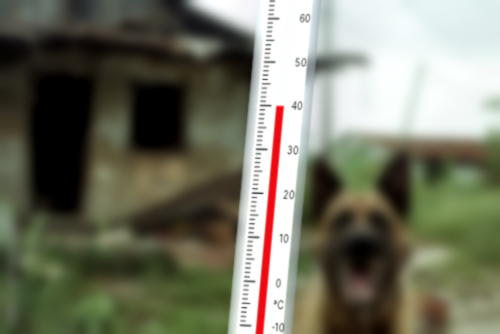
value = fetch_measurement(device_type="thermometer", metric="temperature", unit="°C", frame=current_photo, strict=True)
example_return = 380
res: 40
